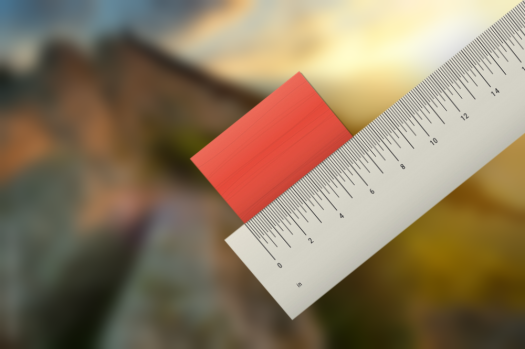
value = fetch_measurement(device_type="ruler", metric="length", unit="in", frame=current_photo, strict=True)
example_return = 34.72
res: 7
